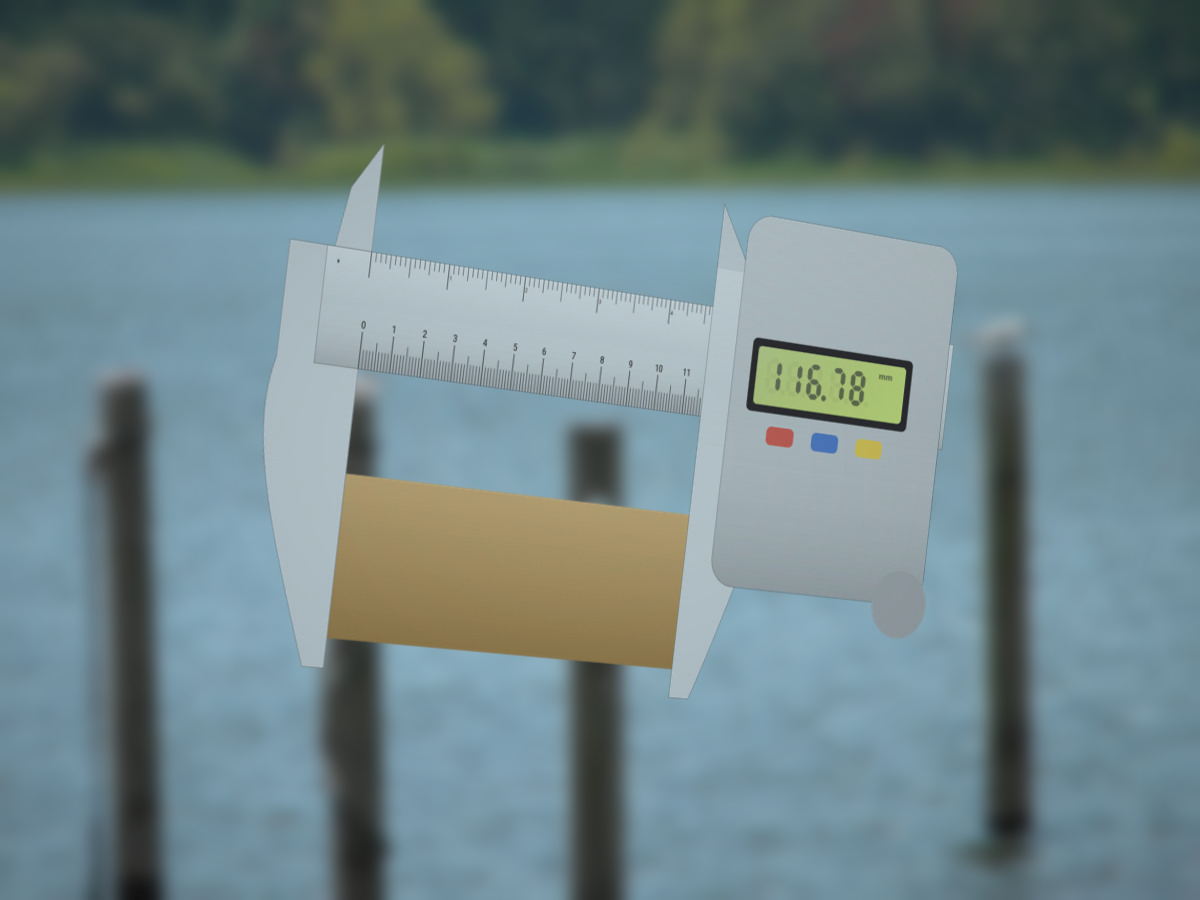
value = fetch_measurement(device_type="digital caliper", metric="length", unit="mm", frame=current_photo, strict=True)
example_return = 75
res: 116.78
